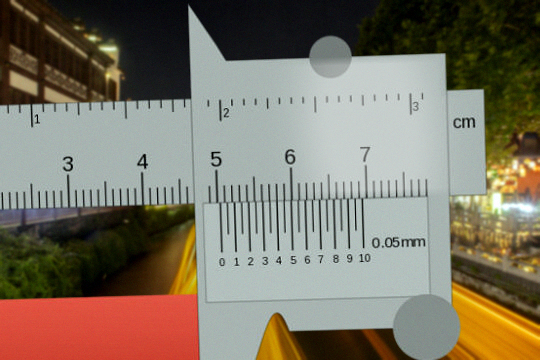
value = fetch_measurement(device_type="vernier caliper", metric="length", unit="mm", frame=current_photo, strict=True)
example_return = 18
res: 50.4
